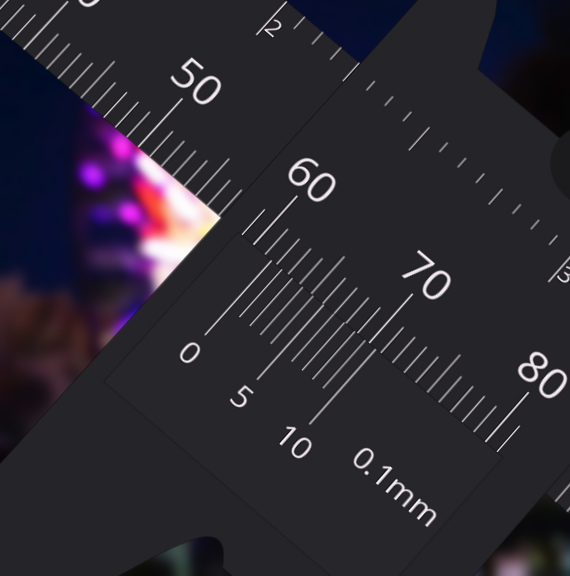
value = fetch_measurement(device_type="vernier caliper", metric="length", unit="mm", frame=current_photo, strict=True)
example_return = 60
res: 61.6
